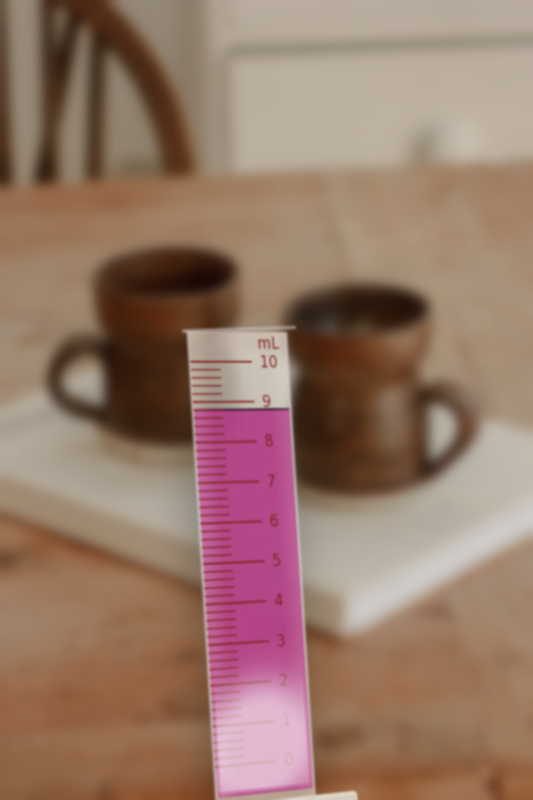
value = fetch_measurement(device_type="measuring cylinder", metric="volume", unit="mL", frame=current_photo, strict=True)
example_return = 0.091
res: 8.8
